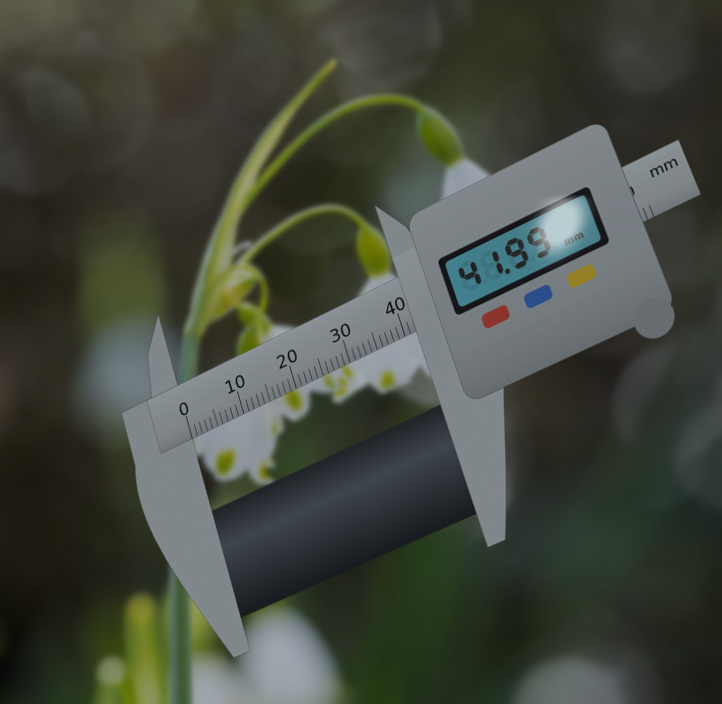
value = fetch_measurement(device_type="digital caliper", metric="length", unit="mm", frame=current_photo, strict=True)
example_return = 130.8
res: 41.99
